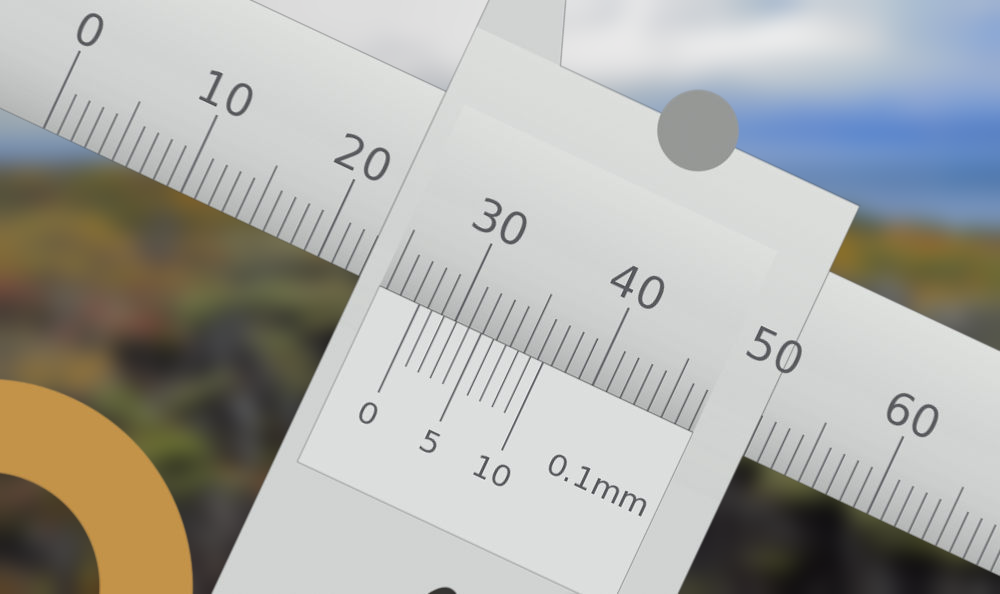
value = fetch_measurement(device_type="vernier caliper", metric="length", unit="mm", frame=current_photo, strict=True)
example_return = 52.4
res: 27.4
